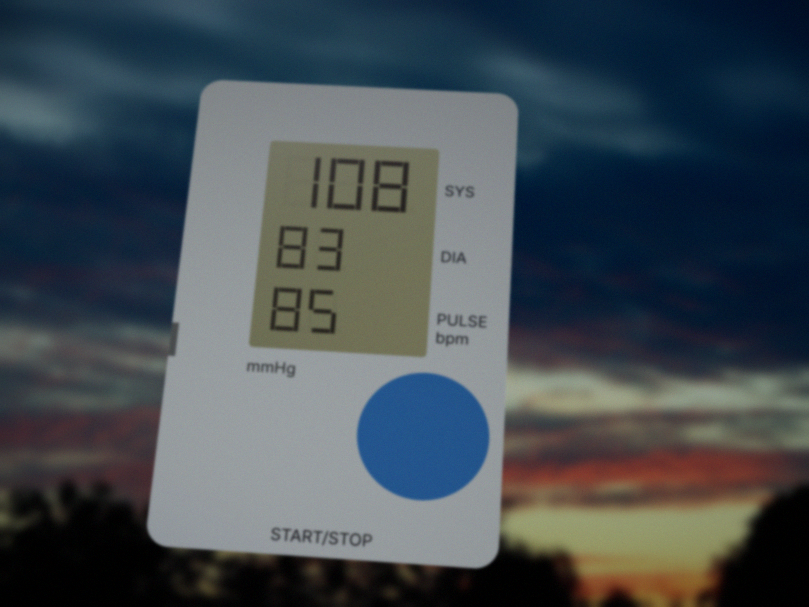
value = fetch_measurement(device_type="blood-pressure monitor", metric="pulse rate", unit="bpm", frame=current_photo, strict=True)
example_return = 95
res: 85
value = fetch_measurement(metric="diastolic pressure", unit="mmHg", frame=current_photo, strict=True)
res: 83
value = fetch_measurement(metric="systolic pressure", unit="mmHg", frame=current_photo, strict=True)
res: 108
